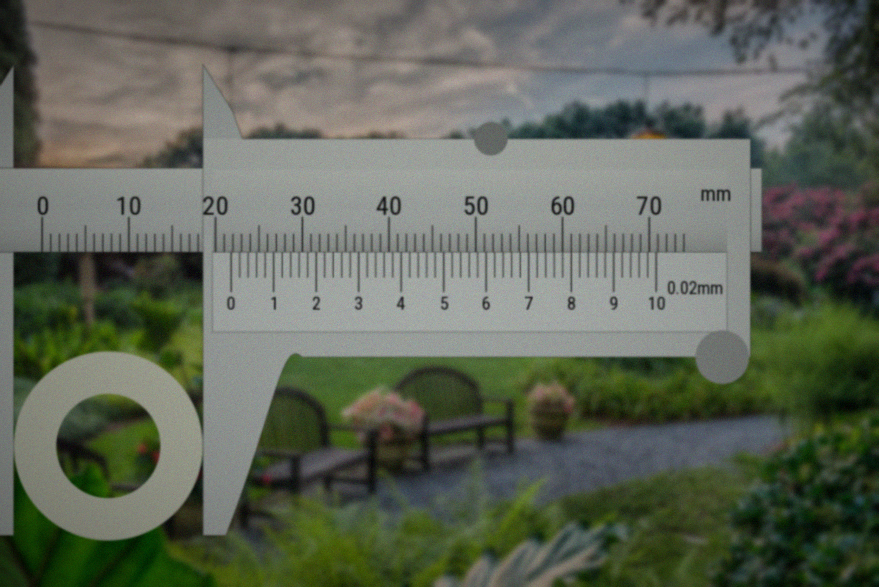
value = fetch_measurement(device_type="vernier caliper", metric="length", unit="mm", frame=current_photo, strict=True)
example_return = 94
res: 21.8
